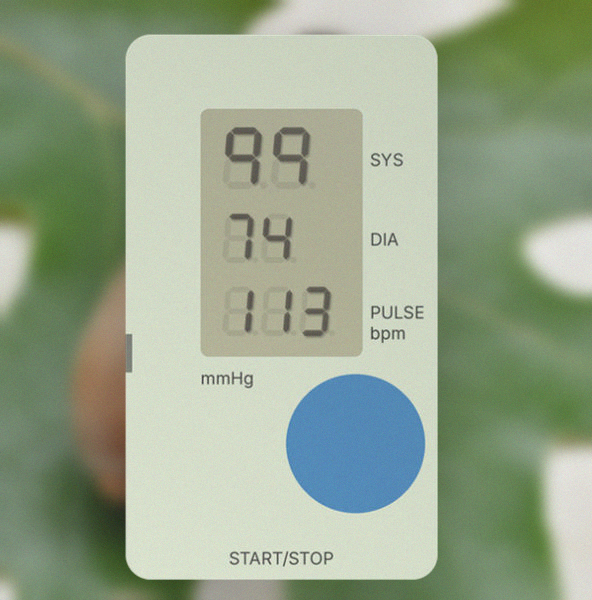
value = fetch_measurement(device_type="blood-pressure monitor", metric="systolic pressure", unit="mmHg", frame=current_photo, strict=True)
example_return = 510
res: 99
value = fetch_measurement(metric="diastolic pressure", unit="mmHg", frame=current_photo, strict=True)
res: 74
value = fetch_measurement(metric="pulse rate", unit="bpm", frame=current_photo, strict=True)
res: 113
